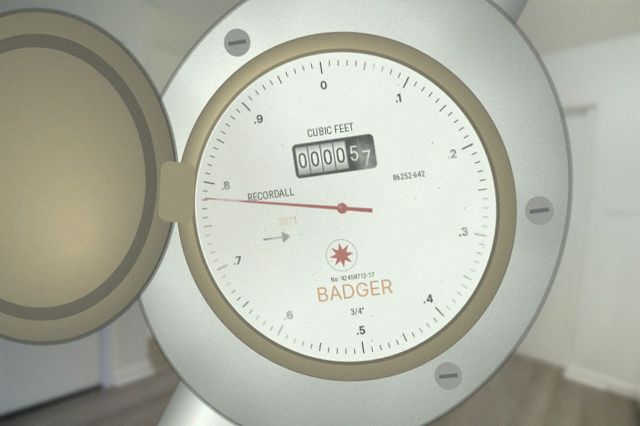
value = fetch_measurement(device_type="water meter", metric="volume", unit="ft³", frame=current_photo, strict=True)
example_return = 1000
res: 56.78
